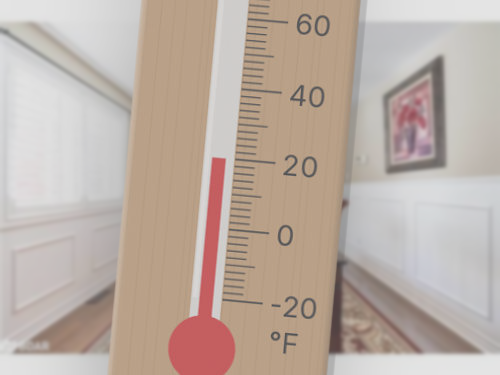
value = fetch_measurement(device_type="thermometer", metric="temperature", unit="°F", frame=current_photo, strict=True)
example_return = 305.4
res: 20
